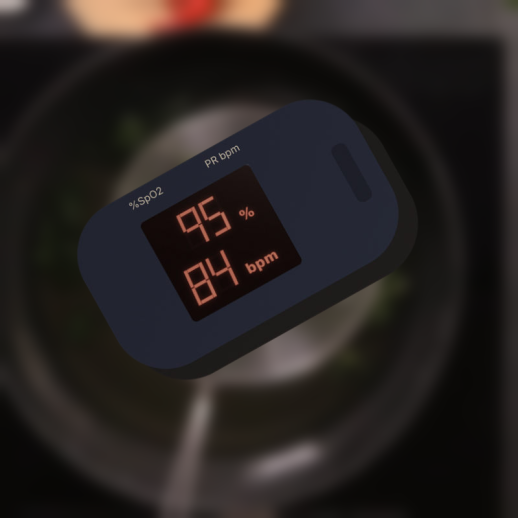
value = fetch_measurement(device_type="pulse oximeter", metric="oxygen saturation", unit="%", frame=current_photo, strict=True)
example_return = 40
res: 95
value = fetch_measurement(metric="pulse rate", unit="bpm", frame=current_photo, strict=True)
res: 84
